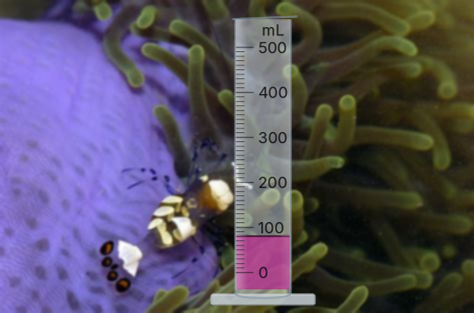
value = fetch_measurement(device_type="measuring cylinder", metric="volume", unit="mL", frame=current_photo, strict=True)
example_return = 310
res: 80
